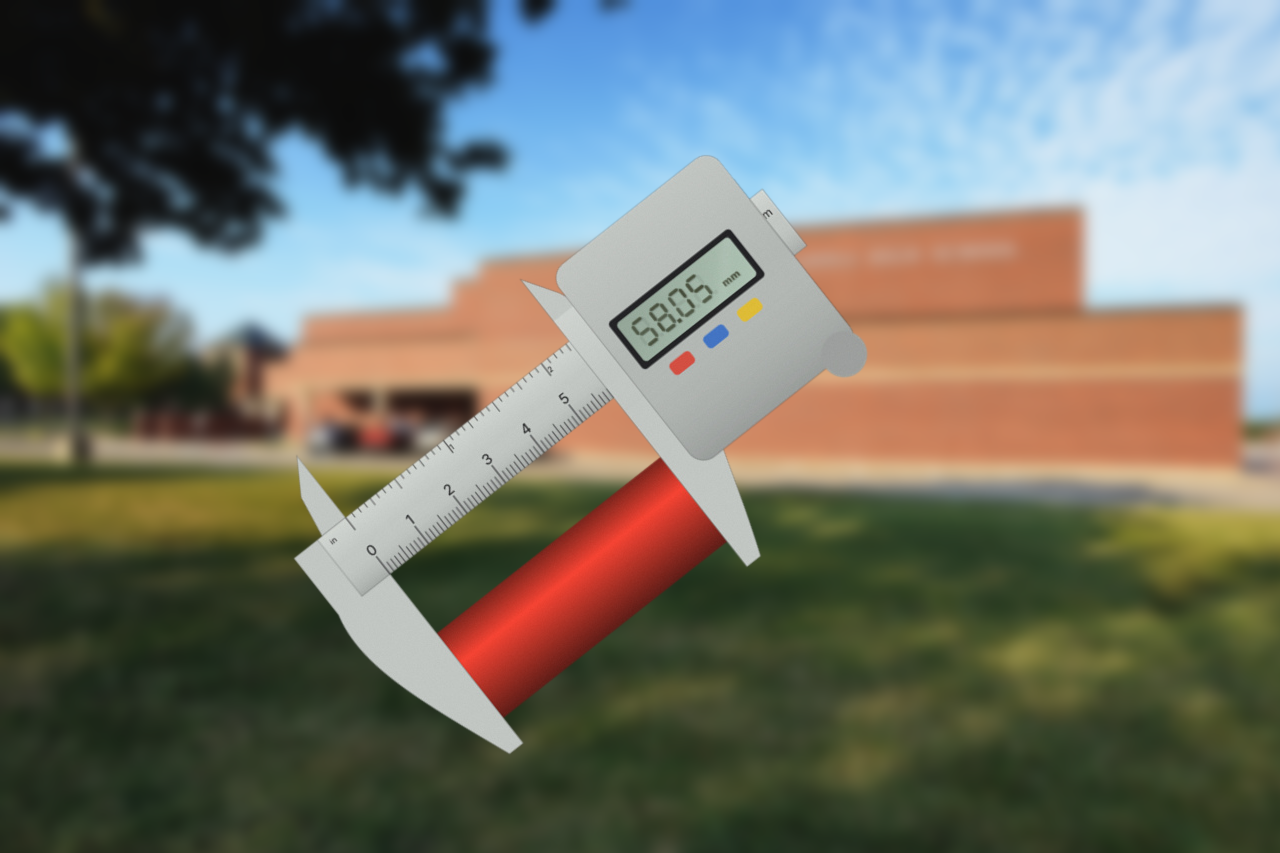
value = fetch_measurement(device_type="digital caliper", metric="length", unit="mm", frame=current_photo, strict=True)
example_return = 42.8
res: 58.05
